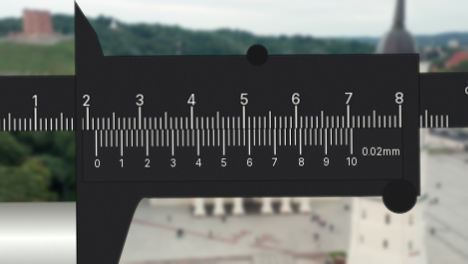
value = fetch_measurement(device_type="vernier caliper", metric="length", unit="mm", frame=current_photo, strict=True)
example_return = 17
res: 21.6
